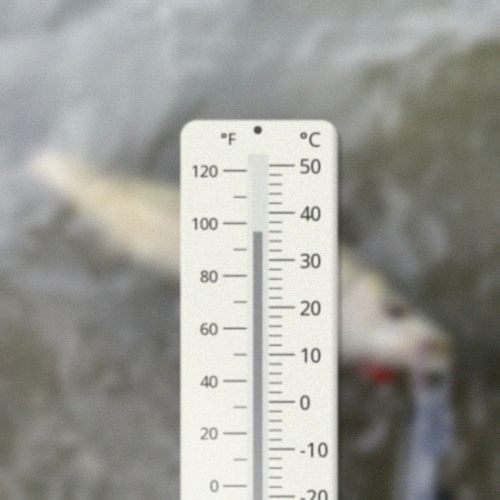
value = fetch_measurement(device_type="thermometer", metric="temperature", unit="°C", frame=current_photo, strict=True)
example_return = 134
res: 36
